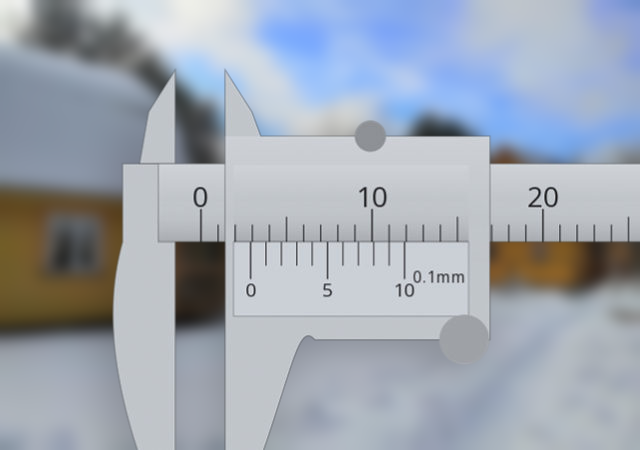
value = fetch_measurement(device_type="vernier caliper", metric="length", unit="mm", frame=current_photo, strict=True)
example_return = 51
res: 2.9
